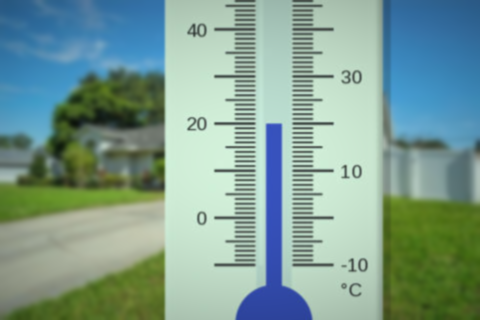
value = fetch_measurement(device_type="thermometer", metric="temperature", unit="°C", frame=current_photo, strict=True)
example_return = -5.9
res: 20
